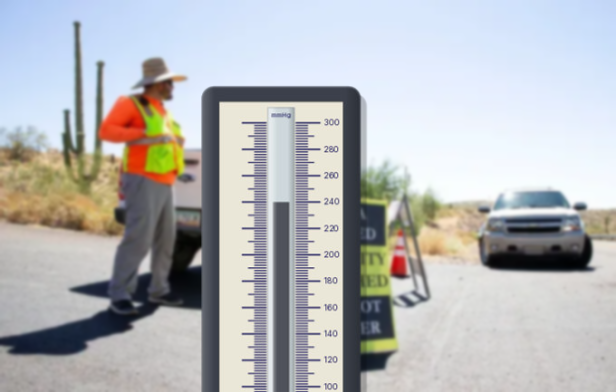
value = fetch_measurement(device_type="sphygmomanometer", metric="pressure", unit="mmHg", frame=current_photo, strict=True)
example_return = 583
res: 240
